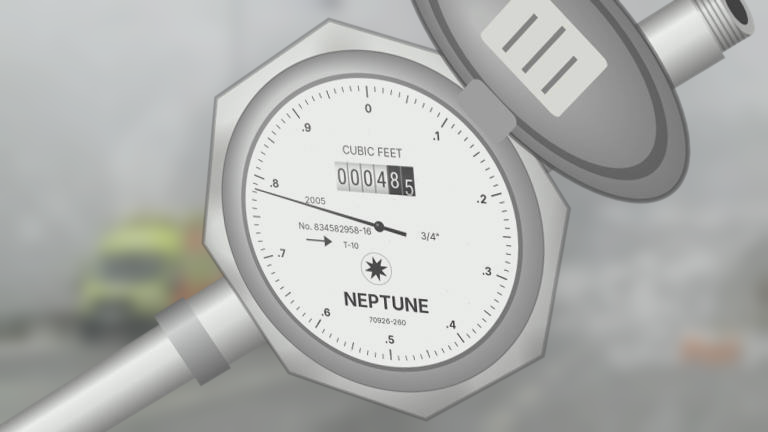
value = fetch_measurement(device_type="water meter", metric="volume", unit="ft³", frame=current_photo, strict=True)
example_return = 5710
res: 484.78
